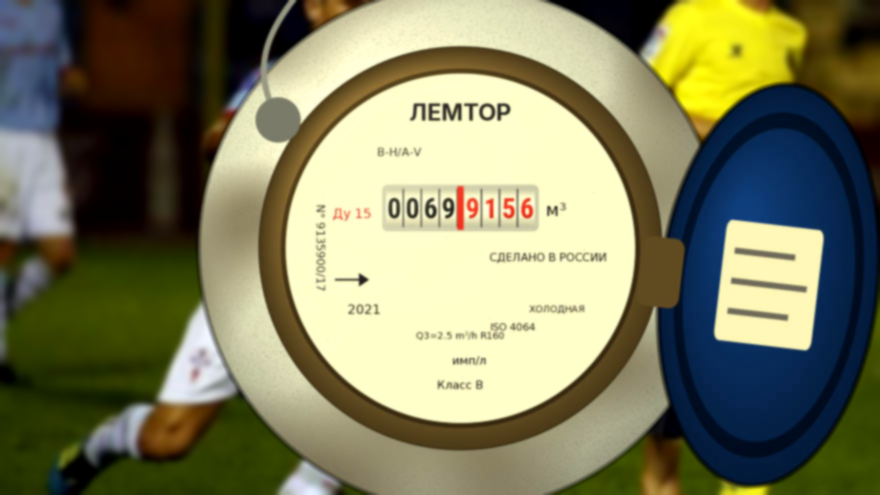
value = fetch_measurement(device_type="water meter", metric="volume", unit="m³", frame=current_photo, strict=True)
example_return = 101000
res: 69.9156
